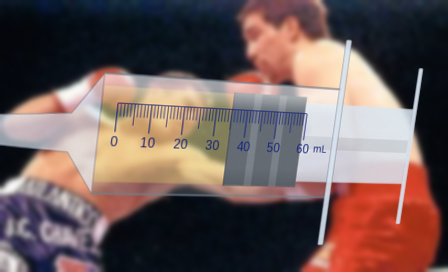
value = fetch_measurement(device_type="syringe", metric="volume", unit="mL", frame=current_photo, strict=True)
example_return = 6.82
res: 35
